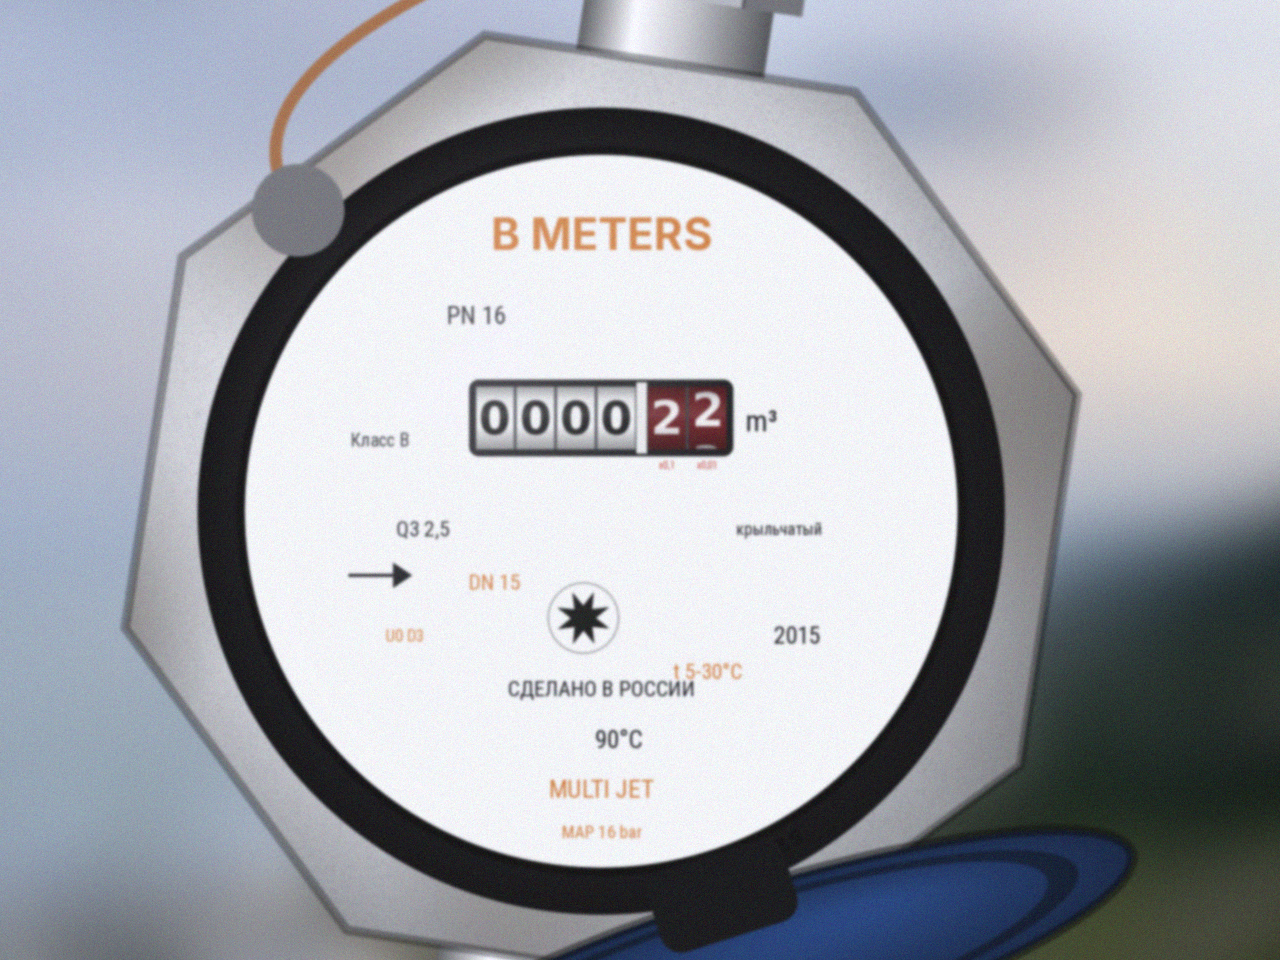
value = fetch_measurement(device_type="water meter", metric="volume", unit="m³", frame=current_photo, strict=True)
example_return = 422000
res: 0.22
